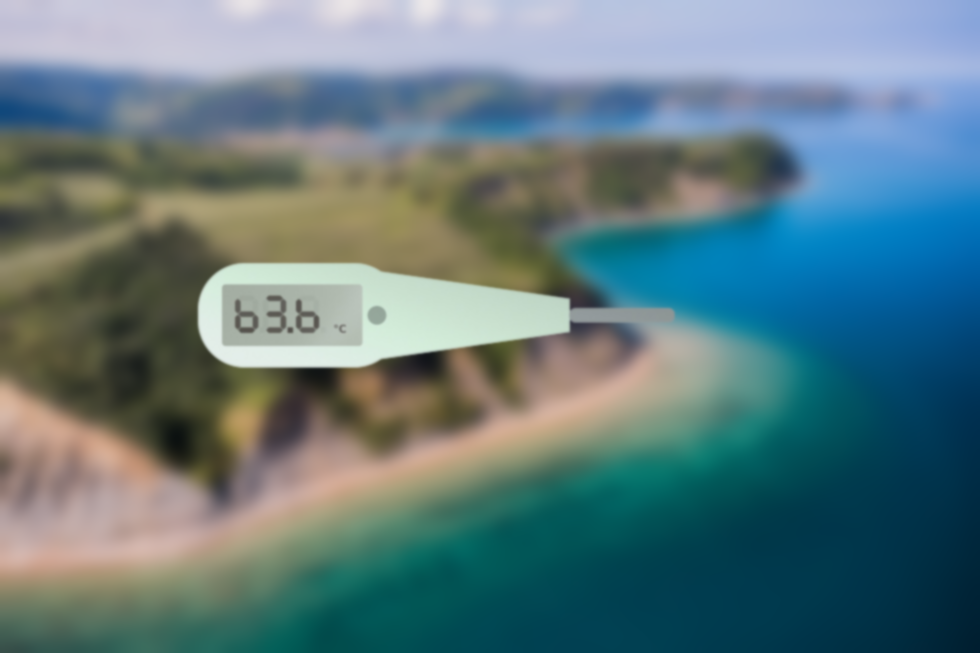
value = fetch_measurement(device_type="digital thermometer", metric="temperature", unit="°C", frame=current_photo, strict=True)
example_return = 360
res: 63.6
